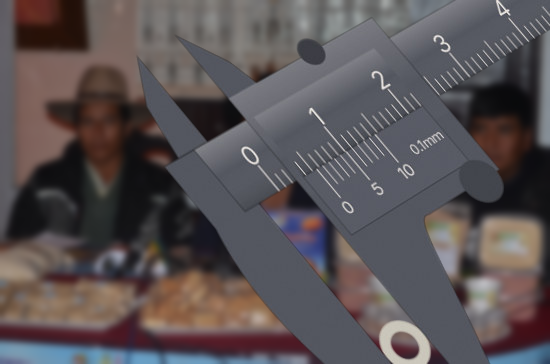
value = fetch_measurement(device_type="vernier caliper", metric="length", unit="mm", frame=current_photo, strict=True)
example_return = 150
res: 5.6
